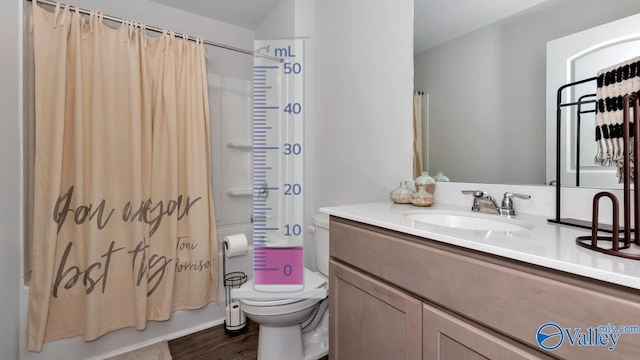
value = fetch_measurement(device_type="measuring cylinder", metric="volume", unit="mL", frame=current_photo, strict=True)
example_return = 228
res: 5
